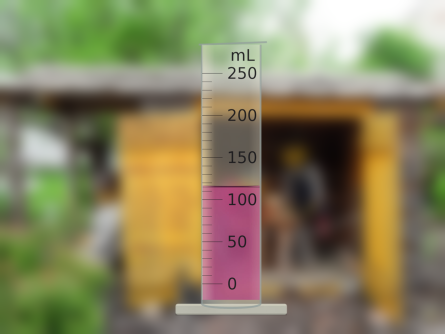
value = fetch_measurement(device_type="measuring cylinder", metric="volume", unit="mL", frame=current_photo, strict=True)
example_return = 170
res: 115
